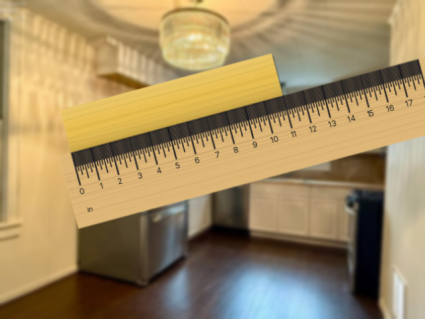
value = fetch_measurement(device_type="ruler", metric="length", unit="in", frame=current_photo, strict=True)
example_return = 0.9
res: 11
